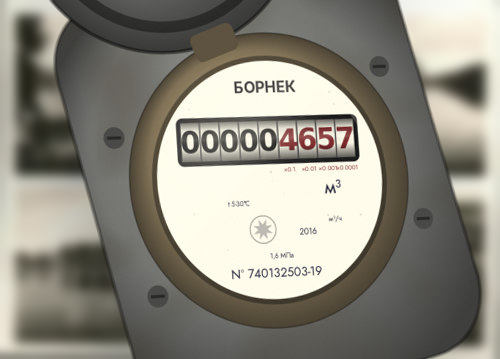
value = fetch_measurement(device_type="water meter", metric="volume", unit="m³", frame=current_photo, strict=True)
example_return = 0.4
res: 0.4657
